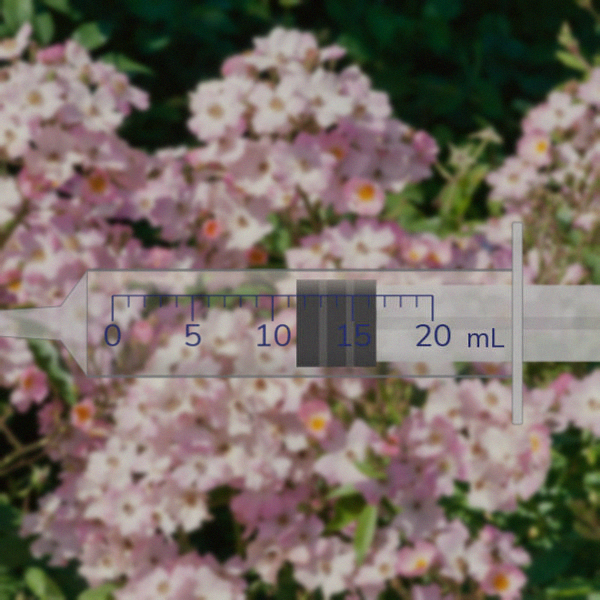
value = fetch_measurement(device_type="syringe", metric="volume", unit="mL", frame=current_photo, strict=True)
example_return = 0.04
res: 11.5
